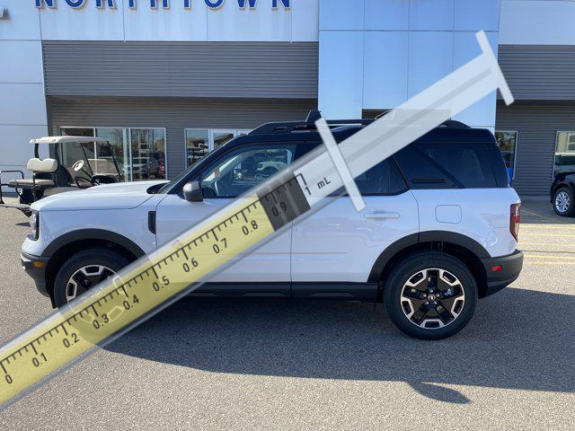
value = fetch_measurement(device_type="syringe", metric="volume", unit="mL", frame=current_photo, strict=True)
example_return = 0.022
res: 0.86
